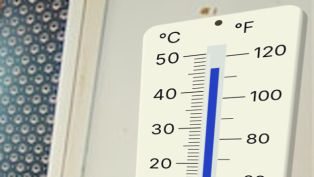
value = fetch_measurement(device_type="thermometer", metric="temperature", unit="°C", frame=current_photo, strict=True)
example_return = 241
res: 46
